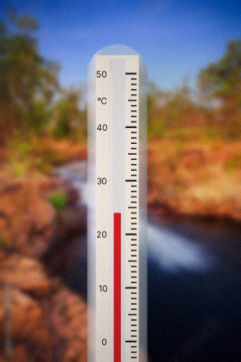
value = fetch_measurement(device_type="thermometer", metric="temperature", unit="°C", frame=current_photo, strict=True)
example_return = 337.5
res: 24
